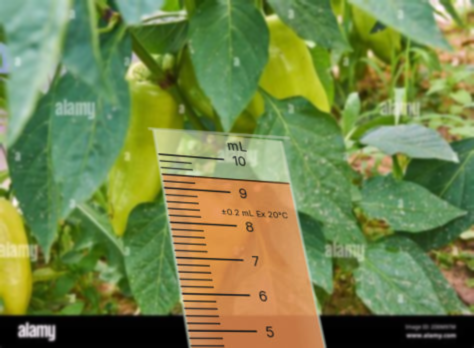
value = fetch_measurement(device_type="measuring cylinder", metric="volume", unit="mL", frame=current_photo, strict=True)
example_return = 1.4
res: 9.4
